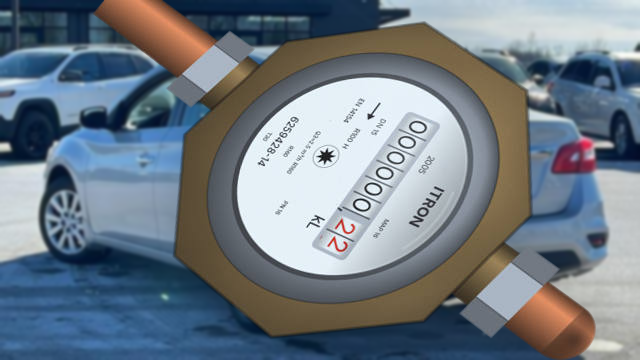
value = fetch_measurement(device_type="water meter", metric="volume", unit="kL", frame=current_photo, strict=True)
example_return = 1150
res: 0.22
